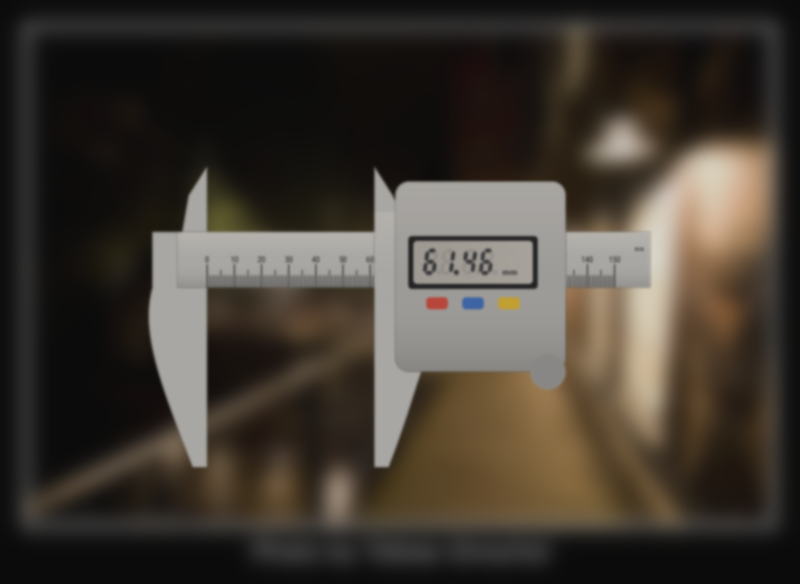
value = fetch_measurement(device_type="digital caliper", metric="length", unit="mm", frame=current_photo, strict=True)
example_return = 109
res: 61.46
